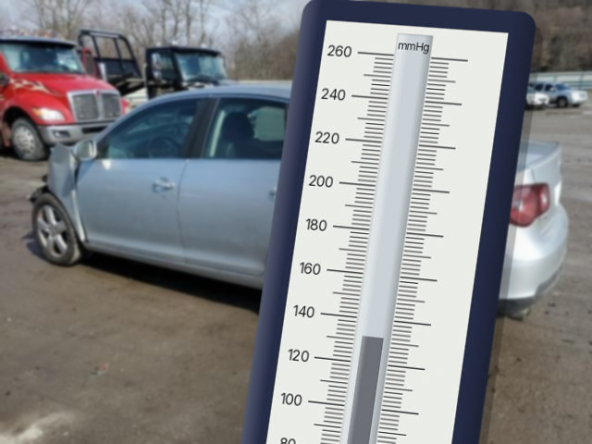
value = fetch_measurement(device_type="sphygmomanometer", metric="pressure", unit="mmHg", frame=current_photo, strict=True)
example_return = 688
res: 132
